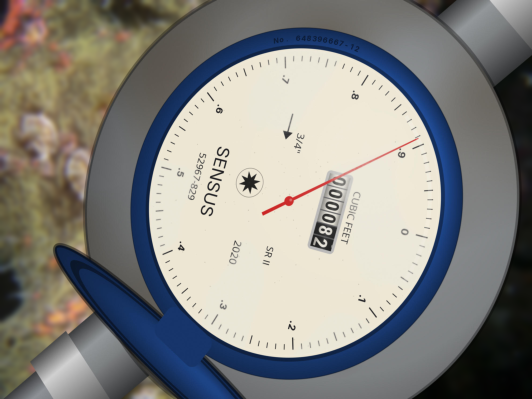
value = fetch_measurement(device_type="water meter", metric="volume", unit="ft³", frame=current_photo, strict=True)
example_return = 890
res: 81.89
